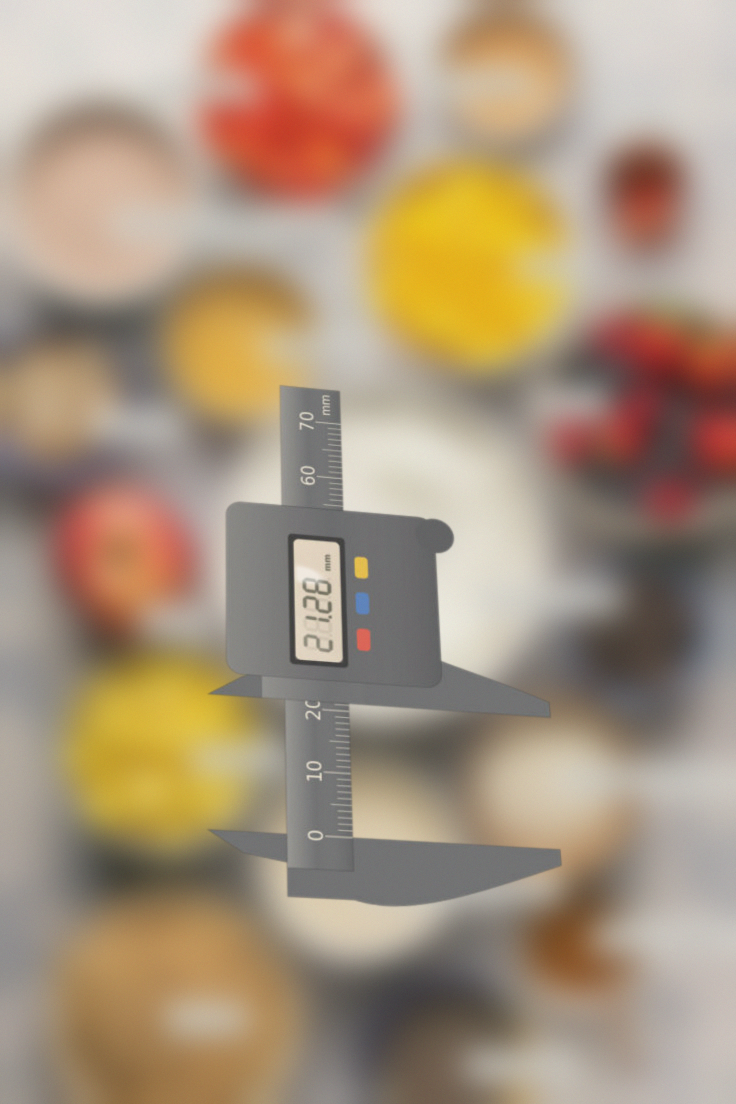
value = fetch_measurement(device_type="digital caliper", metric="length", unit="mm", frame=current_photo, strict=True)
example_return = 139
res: 21.28
